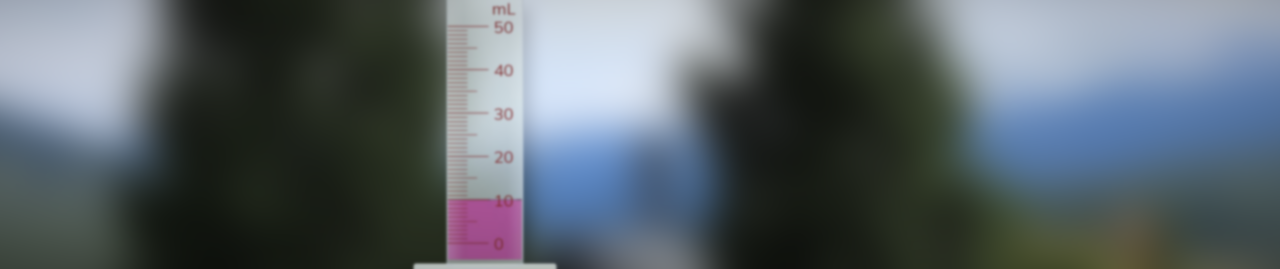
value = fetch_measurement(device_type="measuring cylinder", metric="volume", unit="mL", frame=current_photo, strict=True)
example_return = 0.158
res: 10
